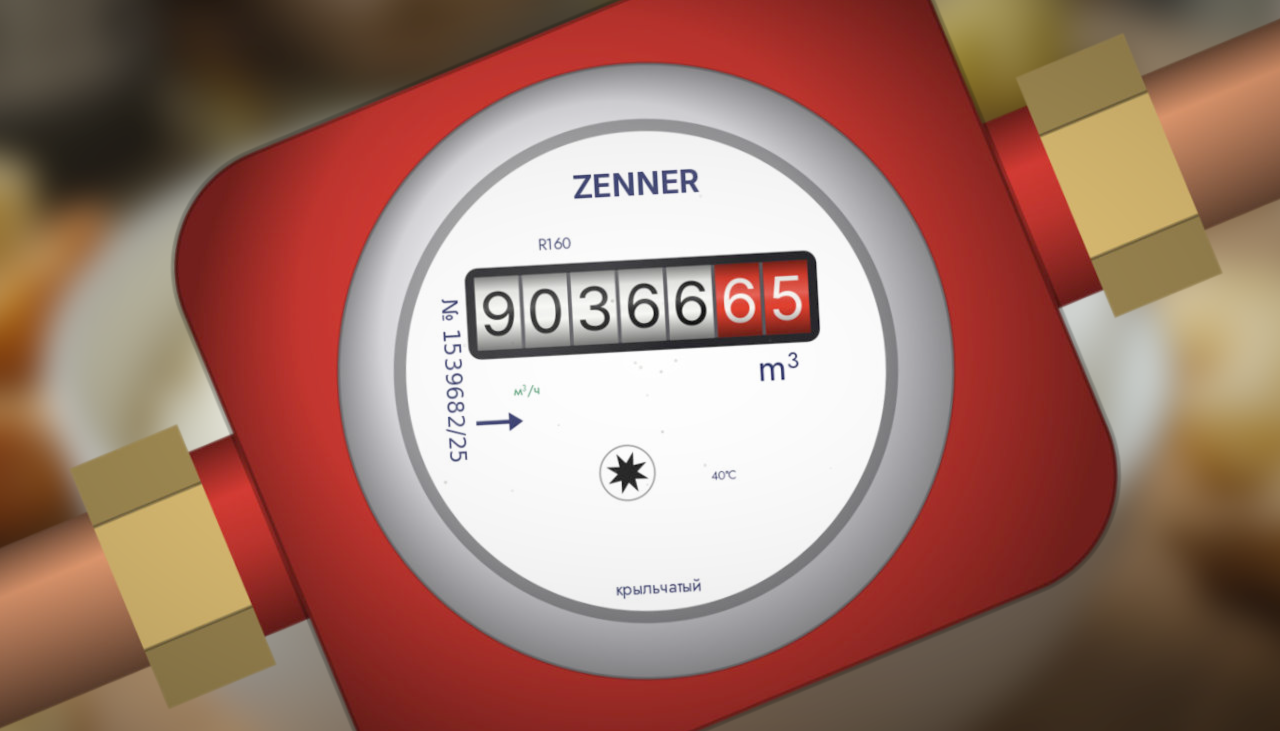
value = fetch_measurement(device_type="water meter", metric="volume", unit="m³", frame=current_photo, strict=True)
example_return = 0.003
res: 90366.65
